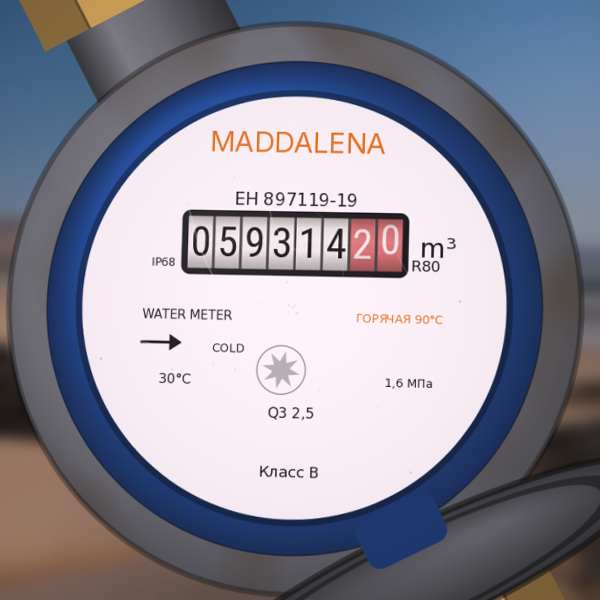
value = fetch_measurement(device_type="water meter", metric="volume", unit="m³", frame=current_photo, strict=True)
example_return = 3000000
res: 59314.20
